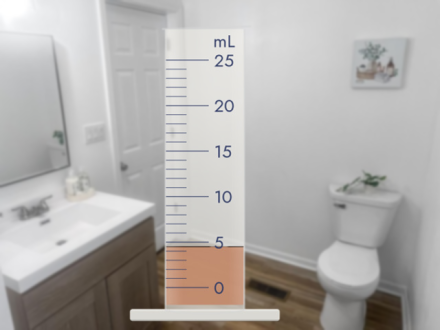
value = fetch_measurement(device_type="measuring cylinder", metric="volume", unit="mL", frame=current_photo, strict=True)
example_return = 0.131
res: 4.5
